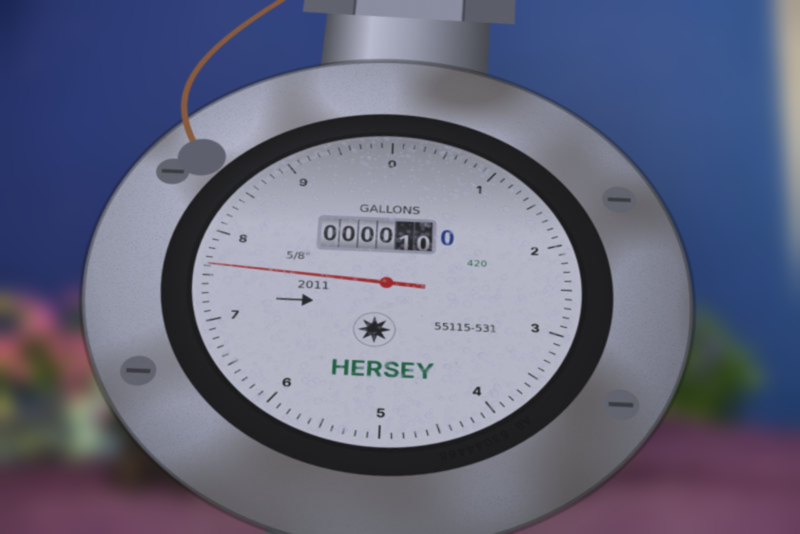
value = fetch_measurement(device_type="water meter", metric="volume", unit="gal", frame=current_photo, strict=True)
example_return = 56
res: 97.6
